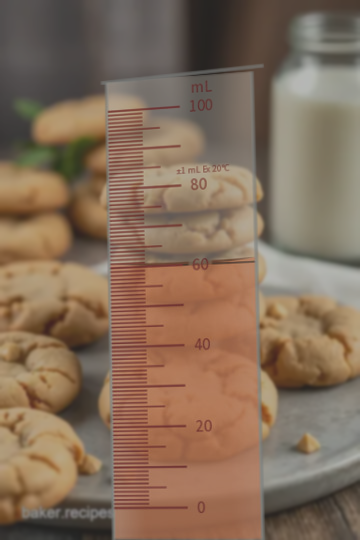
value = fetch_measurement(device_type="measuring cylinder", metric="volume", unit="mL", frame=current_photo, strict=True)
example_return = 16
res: 60
